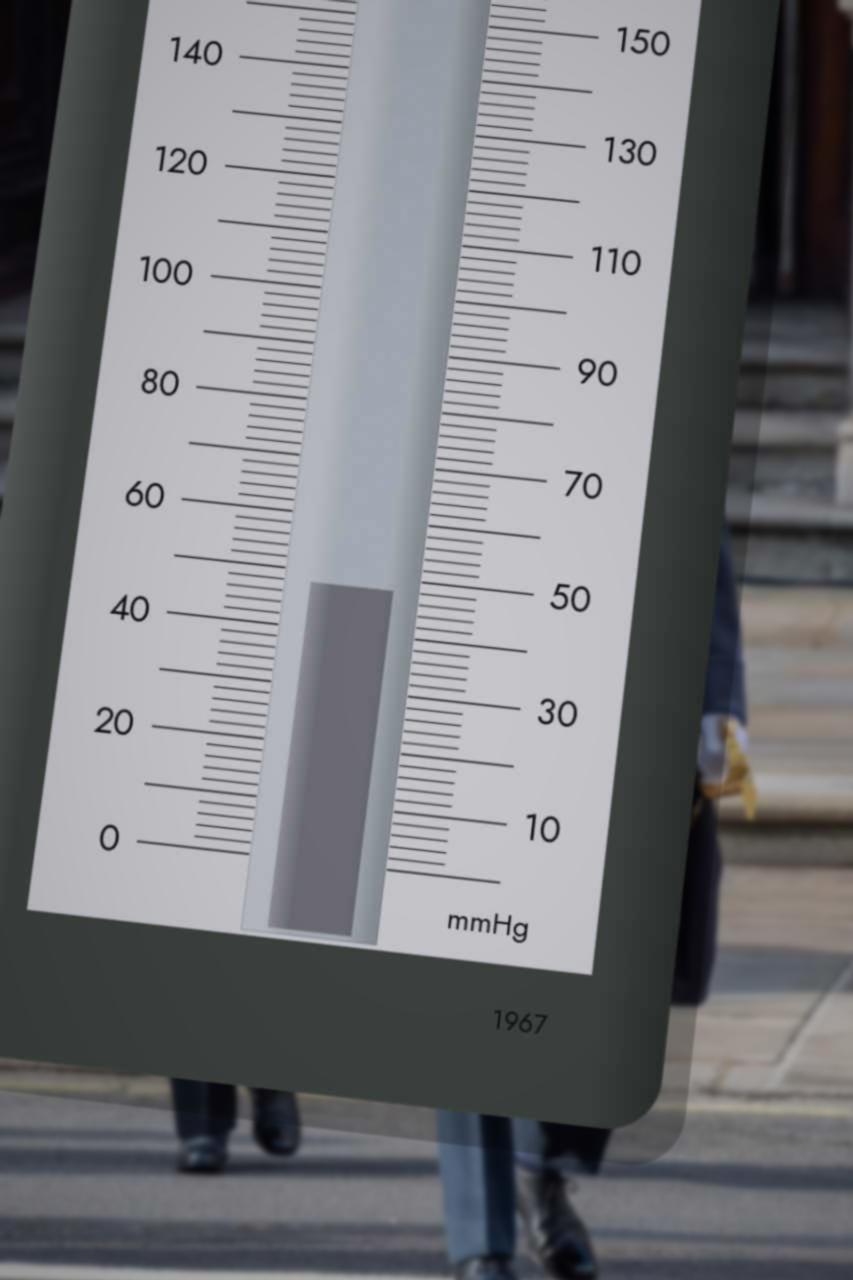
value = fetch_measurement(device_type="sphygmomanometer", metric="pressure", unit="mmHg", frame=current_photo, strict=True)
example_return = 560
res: 48
